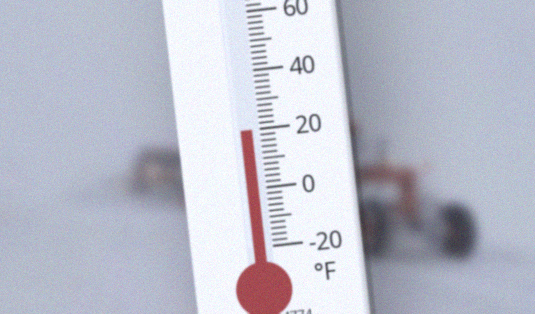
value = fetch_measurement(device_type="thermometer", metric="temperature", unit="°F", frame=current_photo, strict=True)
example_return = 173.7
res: 20
